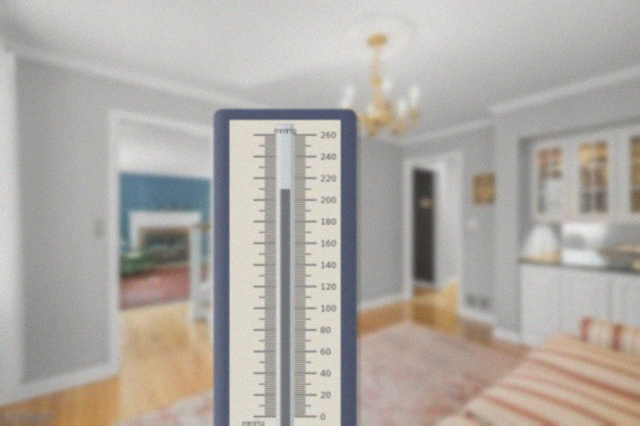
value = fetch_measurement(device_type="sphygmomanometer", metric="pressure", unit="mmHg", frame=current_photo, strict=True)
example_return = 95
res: 210
